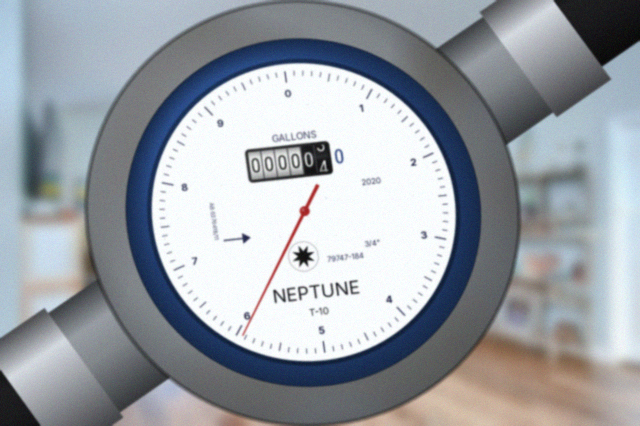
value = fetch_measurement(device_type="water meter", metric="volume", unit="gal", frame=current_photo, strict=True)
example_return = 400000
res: 35.9
